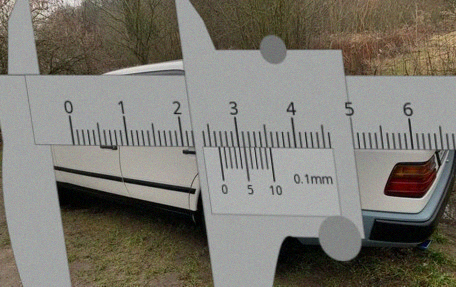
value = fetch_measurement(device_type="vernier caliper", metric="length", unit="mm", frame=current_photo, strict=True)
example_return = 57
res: 26.5
